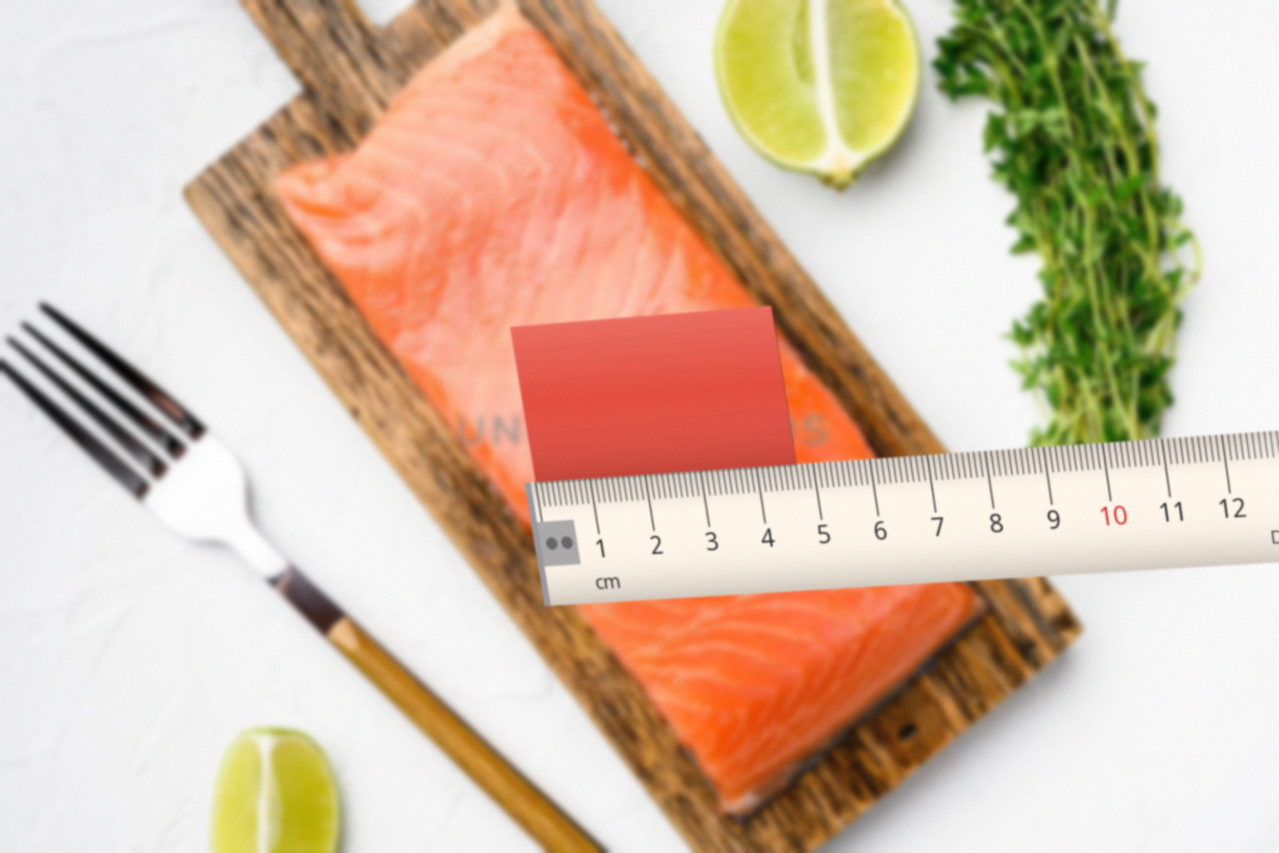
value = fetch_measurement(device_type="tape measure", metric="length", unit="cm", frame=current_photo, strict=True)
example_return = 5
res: 4.7
